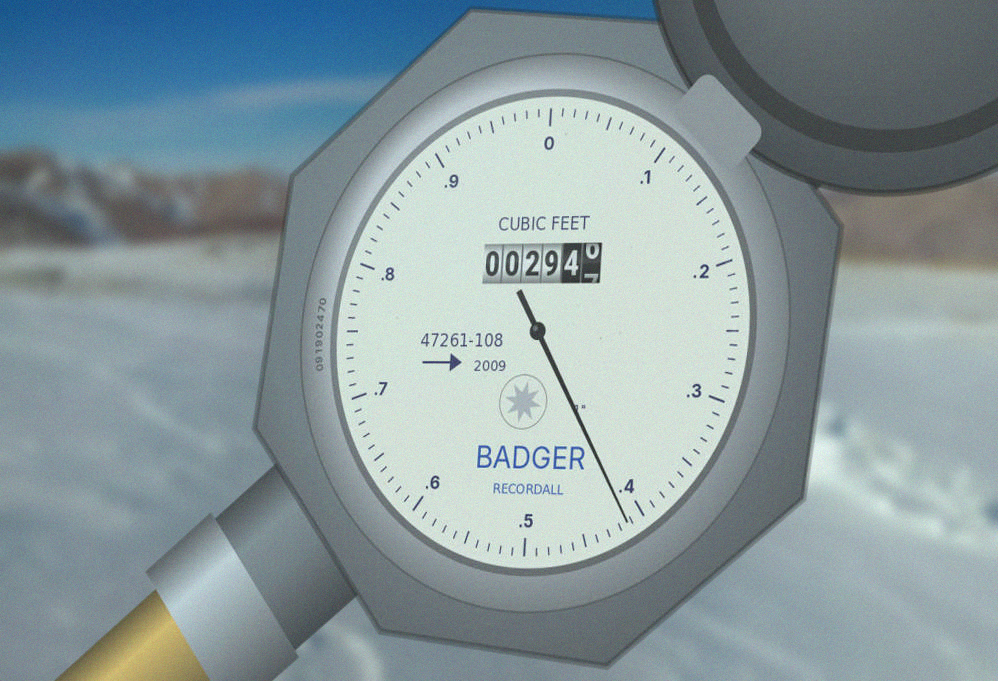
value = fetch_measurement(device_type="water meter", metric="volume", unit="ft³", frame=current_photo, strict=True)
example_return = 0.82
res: 2946.41
